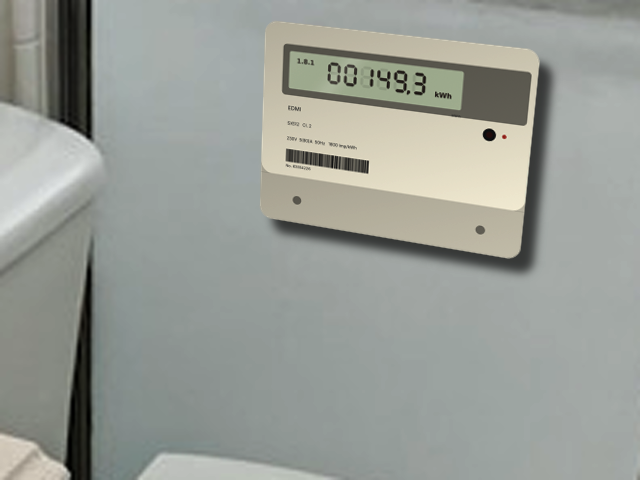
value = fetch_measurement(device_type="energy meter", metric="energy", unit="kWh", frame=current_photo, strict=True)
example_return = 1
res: 149.3
